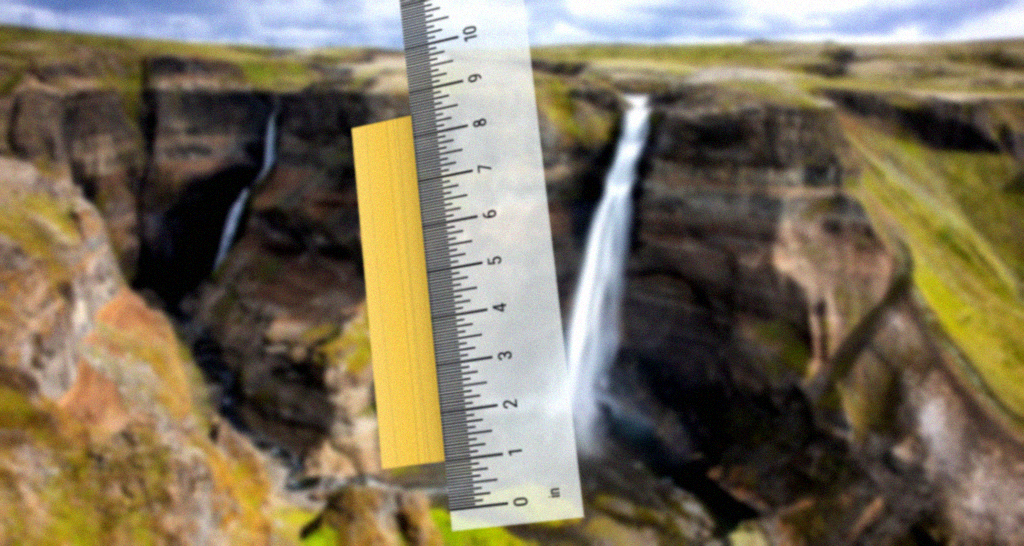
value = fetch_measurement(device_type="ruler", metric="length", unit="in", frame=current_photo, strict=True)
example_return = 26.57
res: 7.5
